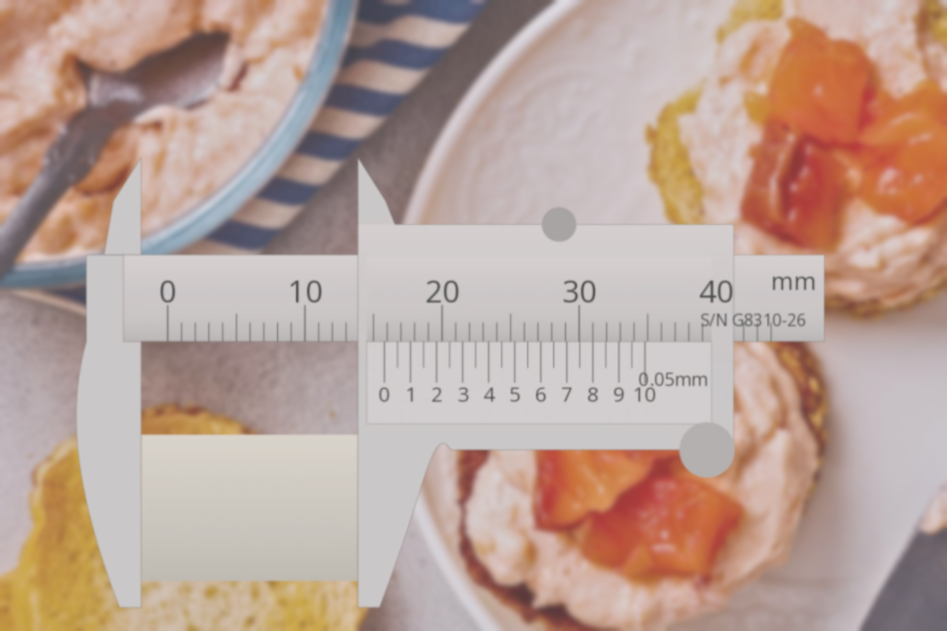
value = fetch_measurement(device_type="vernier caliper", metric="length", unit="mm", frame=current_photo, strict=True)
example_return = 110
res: 15.8
